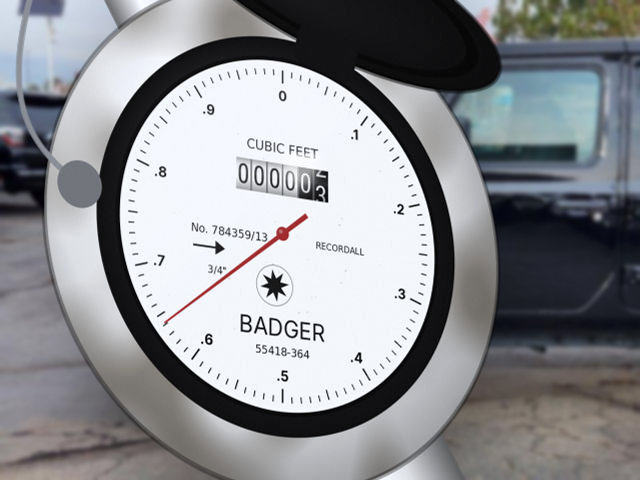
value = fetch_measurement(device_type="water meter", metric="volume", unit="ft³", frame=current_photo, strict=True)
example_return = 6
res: 2.64
